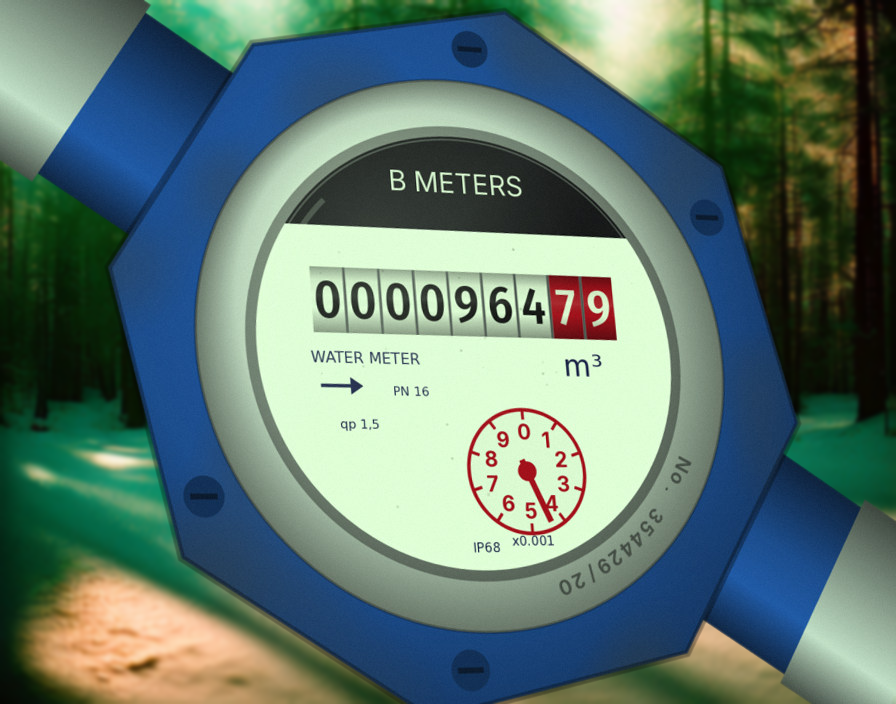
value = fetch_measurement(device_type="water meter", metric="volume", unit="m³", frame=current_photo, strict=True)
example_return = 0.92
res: 964.794
